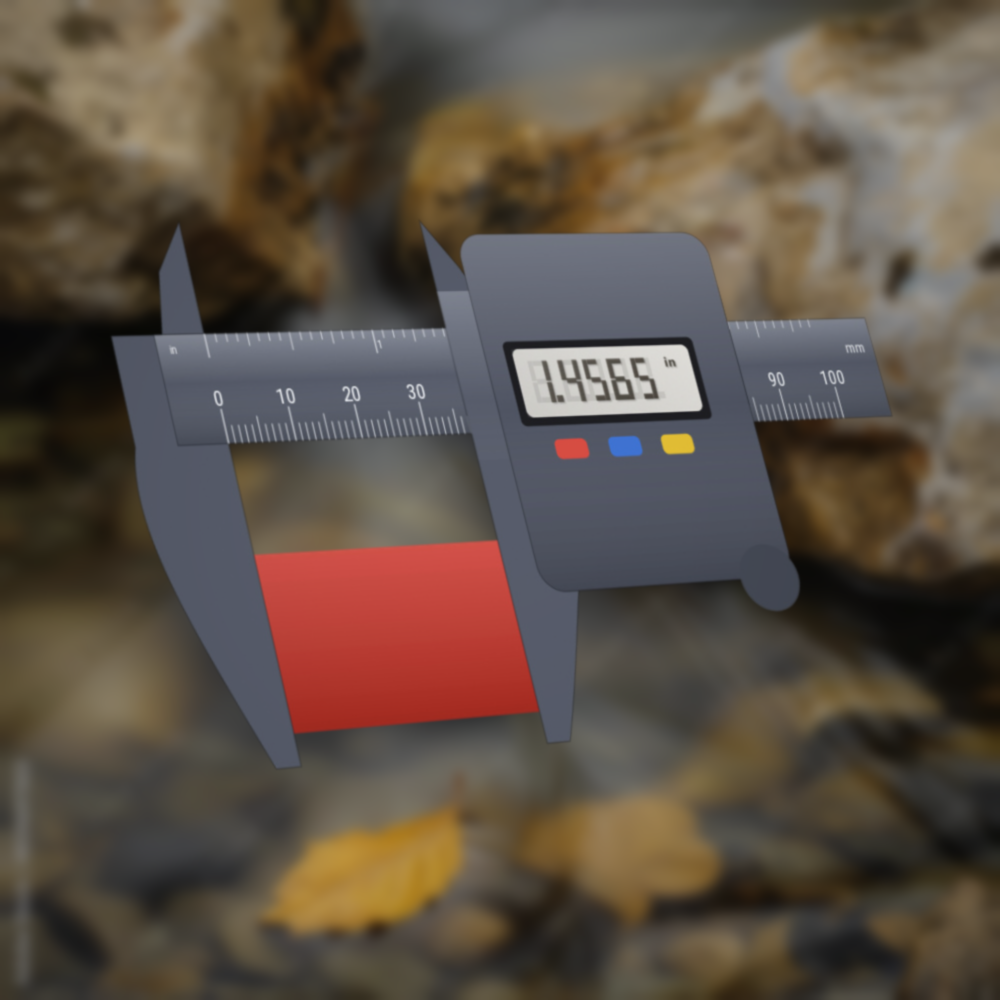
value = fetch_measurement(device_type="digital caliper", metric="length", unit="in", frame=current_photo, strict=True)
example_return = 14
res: 1.4565
